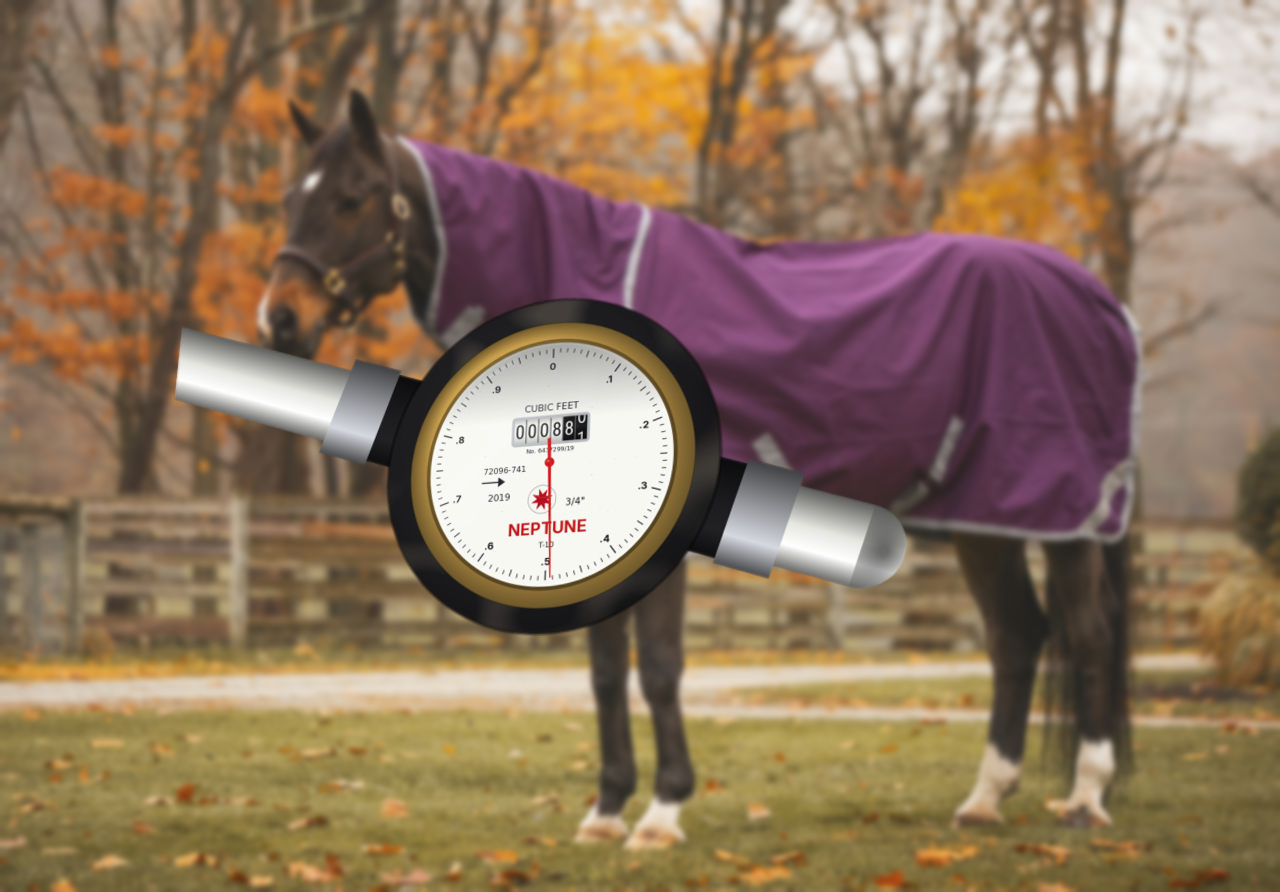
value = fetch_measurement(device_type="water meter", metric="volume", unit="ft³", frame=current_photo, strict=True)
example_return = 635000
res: 880.49
